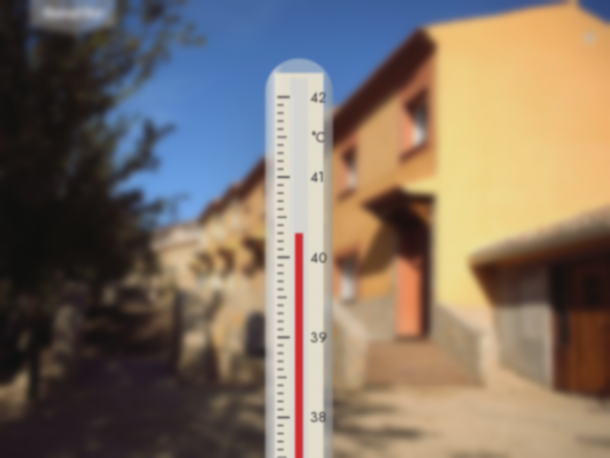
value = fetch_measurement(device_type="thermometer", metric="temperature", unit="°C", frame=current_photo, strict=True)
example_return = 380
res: 40.3
